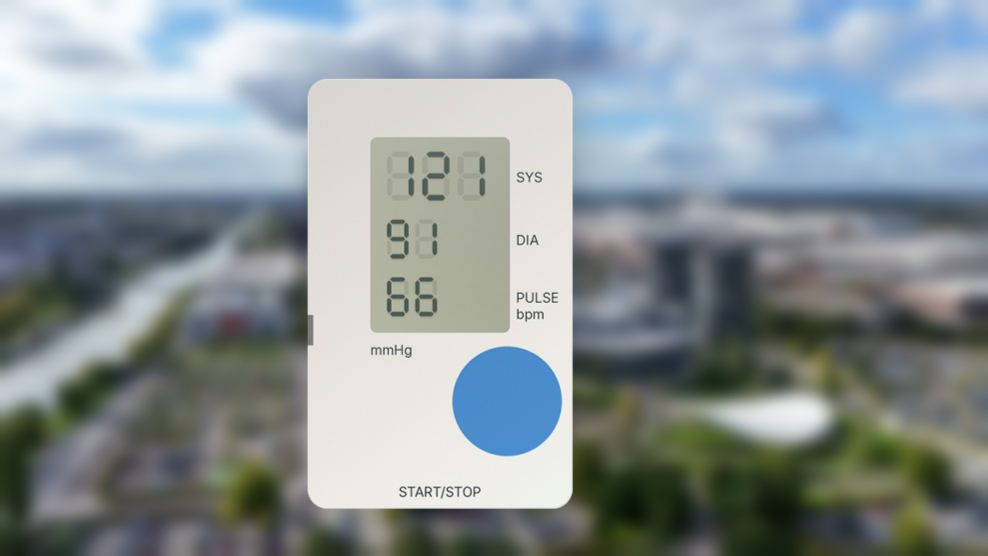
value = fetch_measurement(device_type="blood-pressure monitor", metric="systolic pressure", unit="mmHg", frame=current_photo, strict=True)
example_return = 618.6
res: 121
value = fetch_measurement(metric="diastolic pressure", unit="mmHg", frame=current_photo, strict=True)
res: 91
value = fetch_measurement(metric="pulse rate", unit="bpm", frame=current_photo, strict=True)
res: 66
